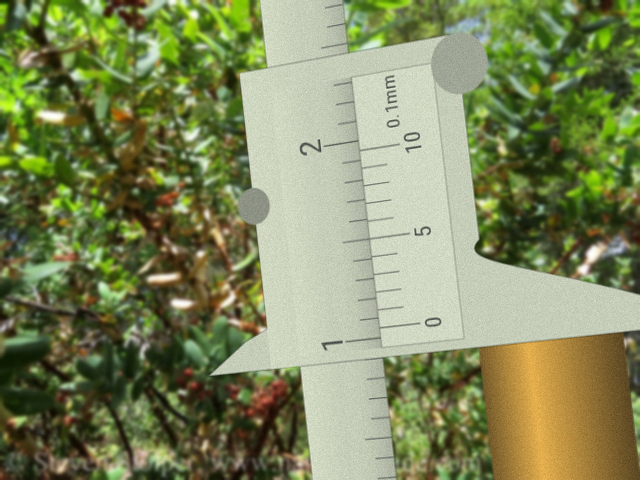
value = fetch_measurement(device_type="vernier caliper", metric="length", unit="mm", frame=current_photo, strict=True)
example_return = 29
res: 10.5
